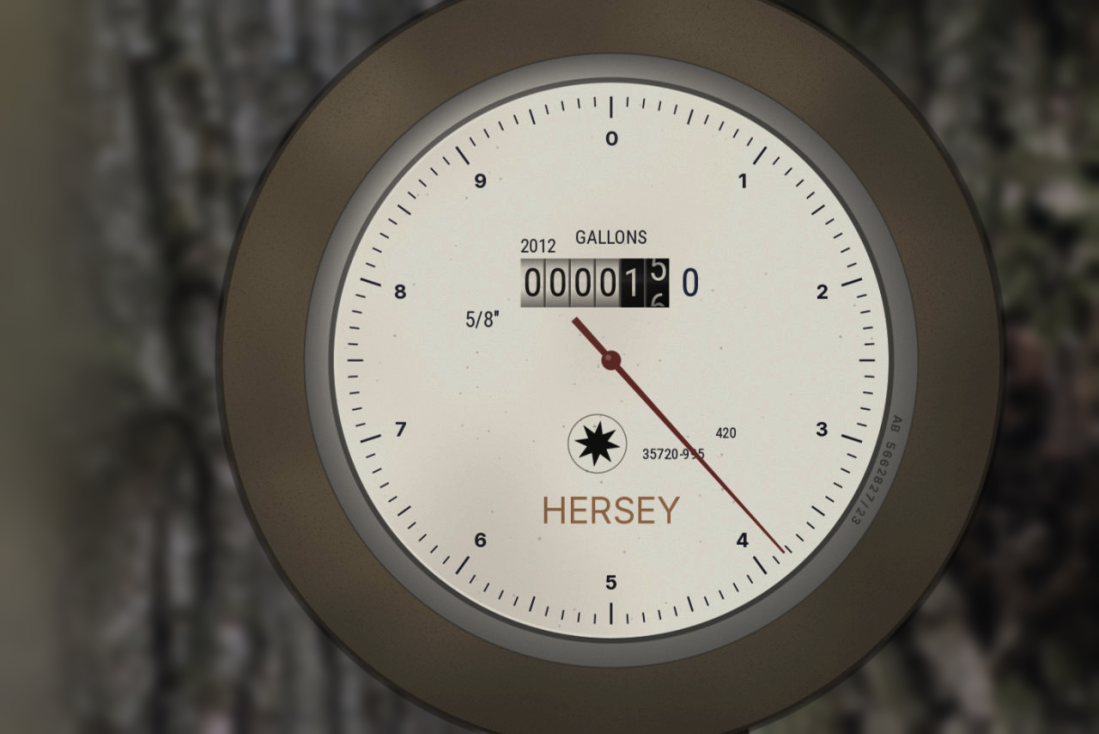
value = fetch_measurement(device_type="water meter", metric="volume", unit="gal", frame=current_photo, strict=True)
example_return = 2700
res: 153.8
